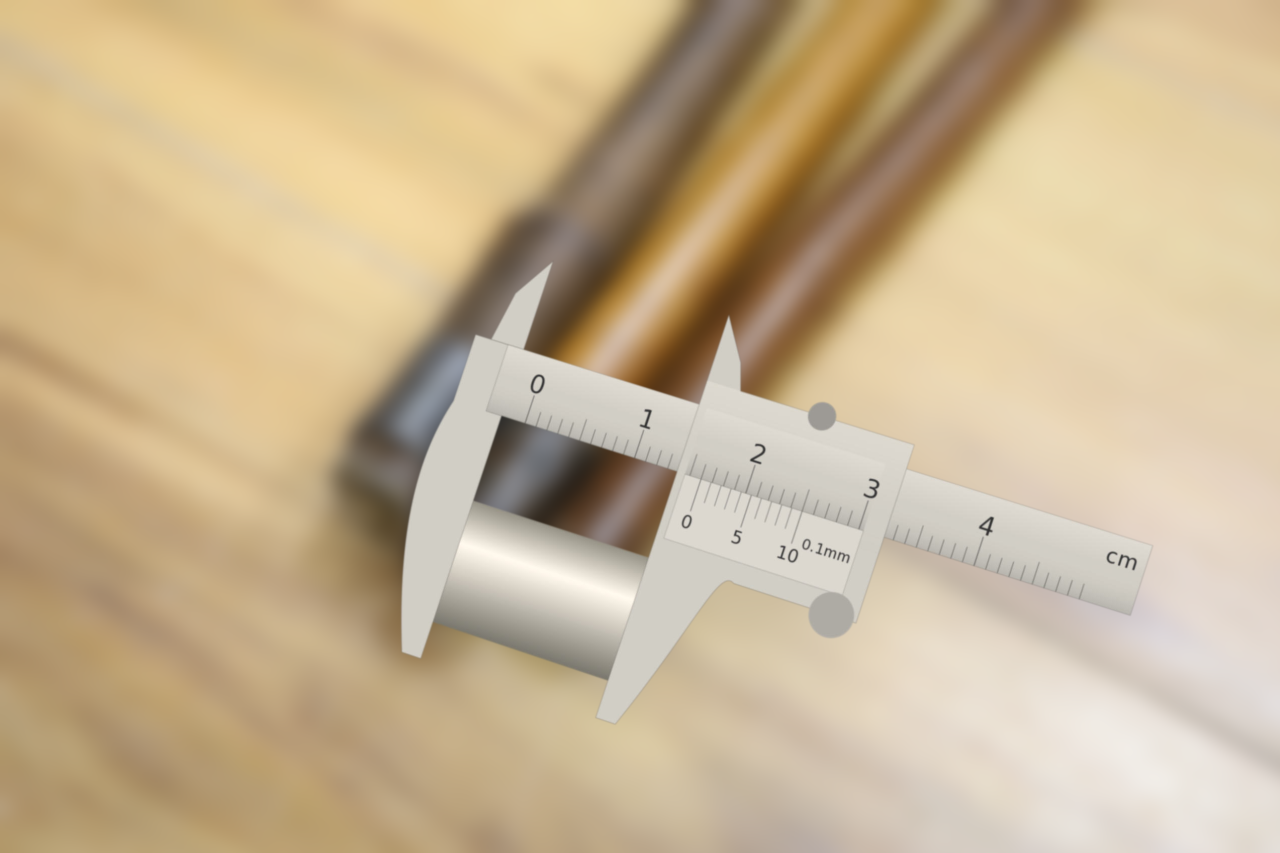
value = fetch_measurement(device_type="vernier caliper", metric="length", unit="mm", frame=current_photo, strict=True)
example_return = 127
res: 16.0
